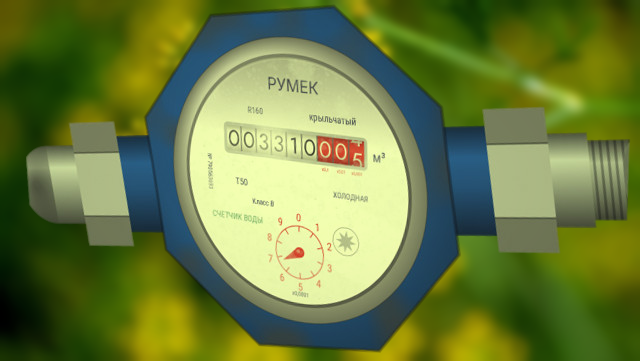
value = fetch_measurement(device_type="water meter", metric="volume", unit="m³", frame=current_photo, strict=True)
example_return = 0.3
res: 3310.0046
